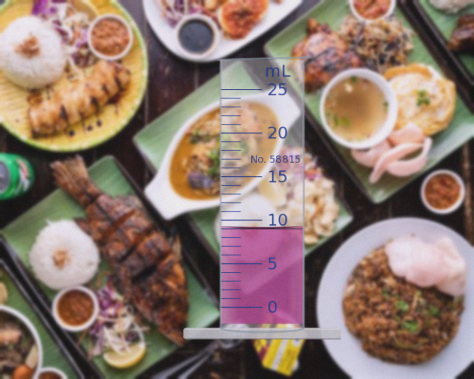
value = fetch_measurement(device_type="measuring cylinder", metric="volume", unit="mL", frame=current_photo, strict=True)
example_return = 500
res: 9
